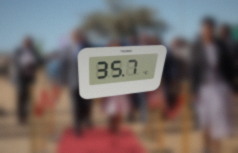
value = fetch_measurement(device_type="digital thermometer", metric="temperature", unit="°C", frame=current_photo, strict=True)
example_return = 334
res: 35.7
